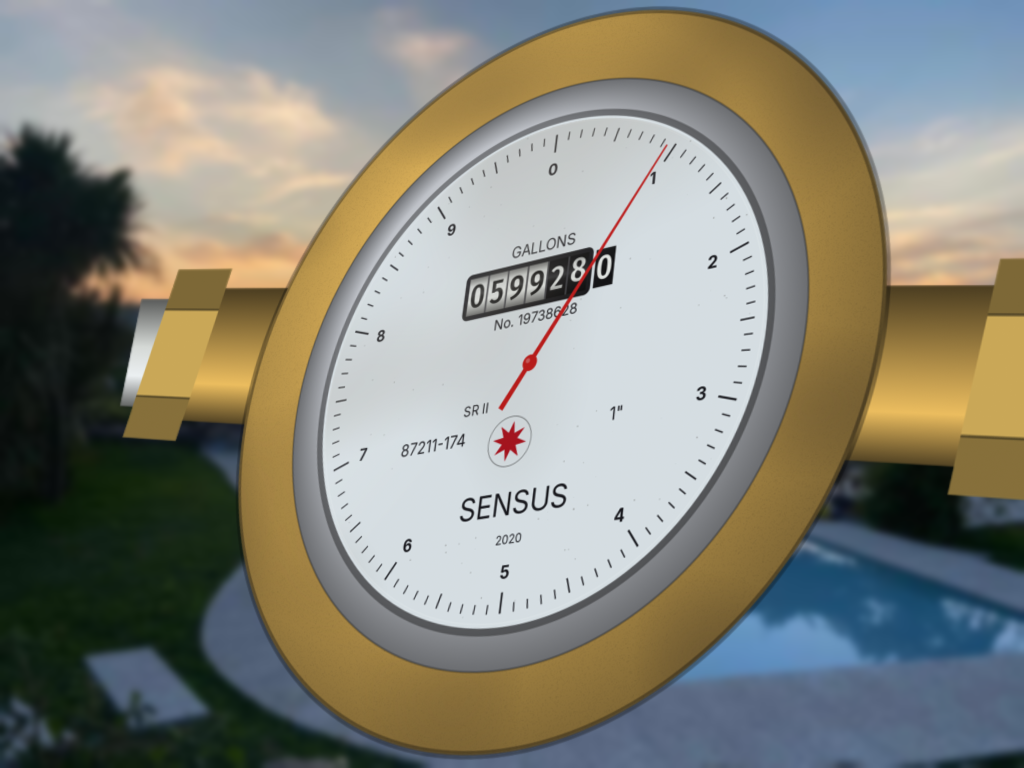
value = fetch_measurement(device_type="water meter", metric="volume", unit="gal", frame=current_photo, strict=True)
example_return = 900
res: 599280.9
